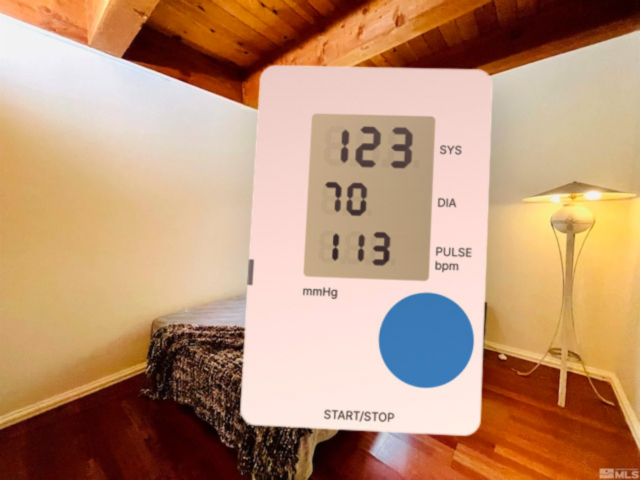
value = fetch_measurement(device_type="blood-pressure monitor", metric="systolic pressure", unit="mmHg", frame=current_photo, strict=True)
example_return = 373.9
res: 123
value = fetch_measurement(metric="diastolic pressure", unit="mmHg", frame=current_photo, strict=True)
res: 70
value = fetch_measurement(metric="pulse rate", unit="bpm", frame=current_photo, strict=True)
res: 113
